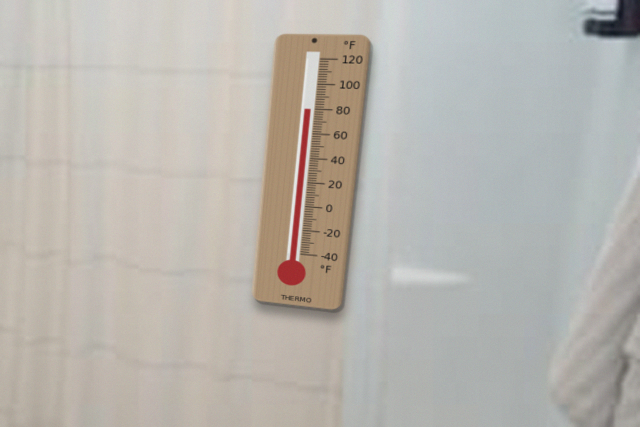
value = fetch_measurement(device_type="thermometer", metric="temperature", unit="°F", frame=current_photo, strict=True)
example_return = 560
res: 80
